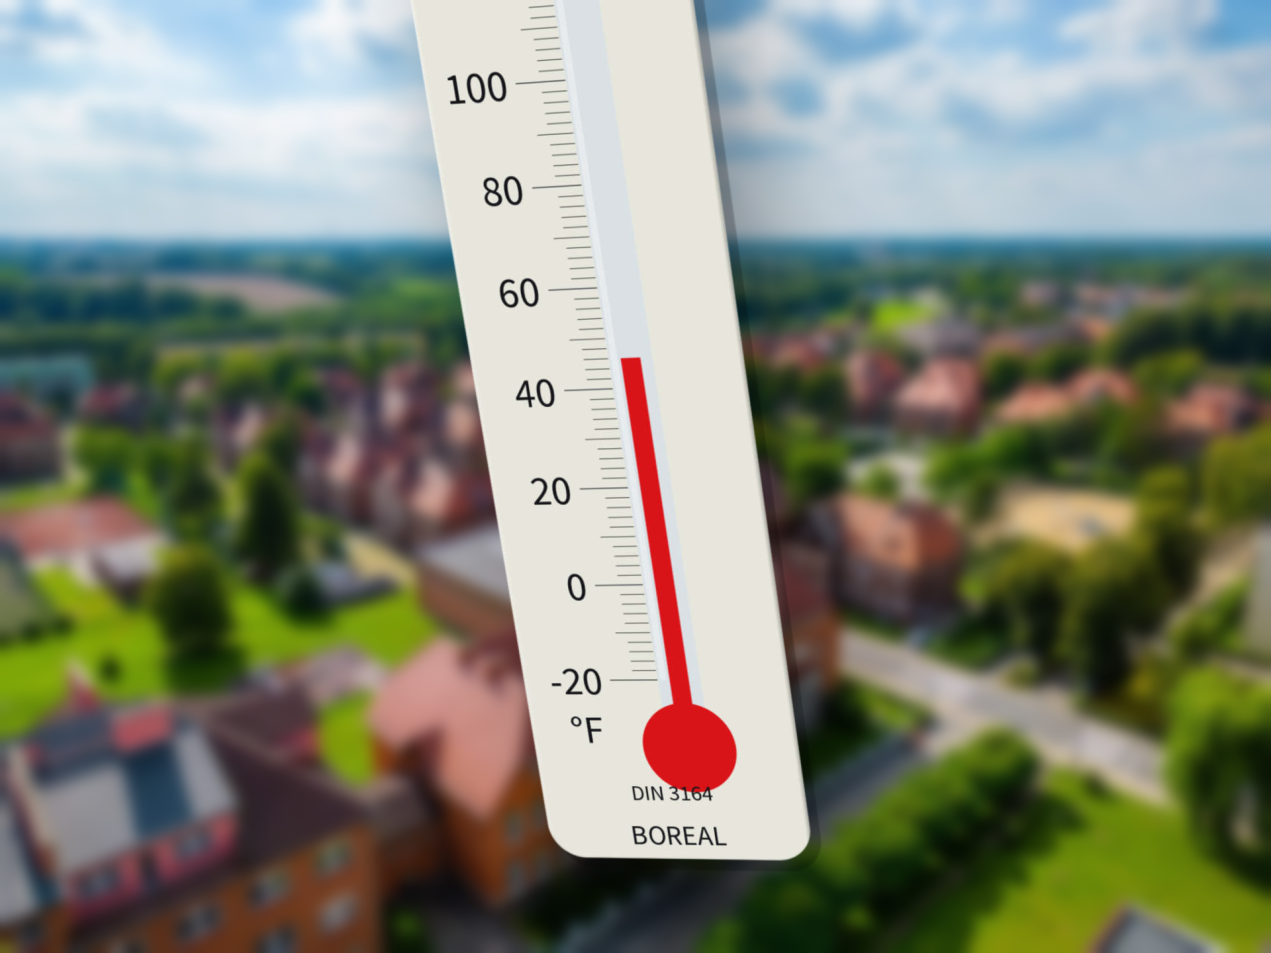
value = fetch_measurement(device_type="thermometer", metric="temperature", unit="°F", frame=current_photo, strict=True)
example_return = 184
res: 46
